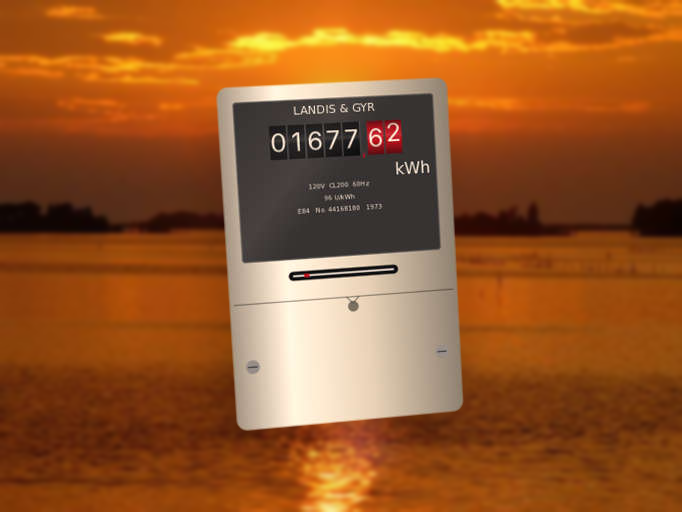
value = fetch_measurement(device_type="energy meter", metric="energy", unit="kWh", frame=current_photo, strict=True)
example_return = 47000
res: 1677.62
